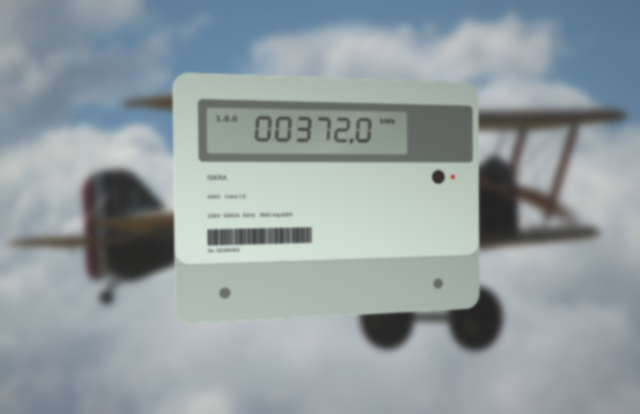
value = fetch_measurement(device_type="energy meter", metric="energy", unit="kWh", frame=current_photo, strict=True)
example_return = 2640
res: 372.0
